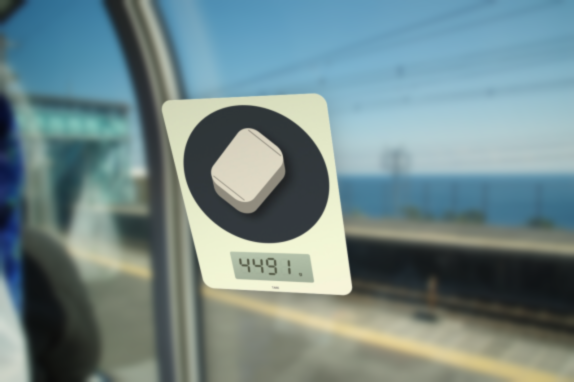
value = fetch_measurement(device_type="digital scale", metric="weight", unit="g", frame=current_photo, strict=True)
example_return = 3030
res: 4491
